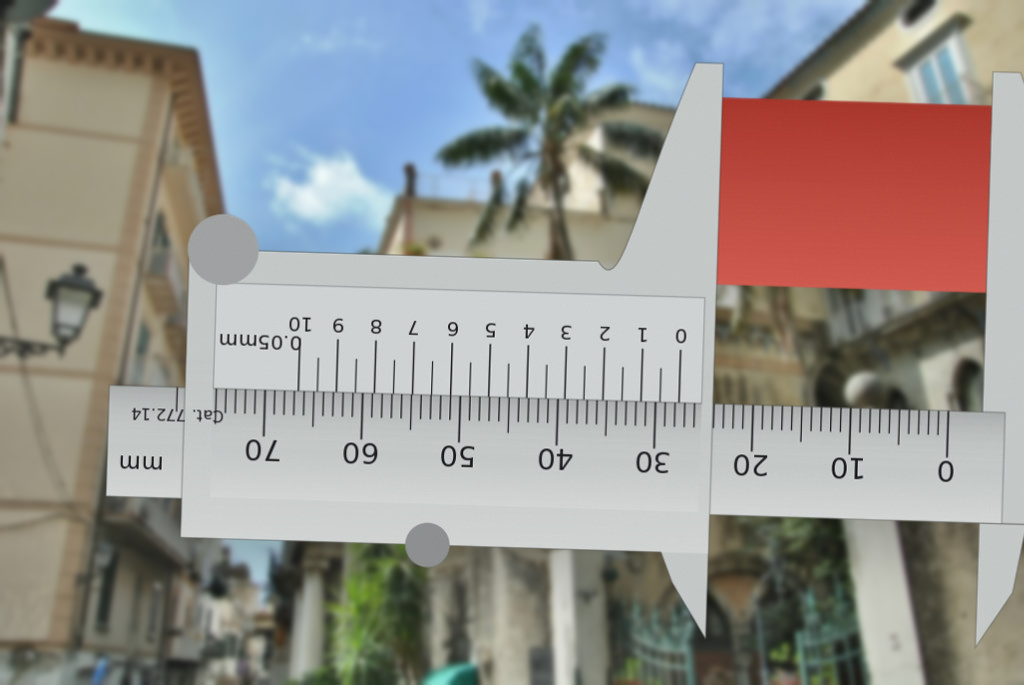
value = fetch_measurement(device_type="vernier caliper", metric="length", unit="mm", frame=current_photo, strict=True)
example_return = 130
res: 27.6
